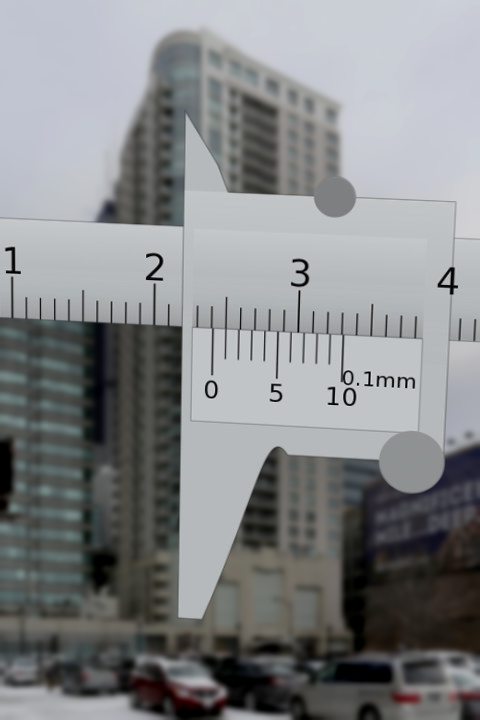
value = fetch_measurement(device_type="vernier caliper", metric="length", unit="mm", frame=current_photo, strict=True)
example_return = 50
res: 24.1
